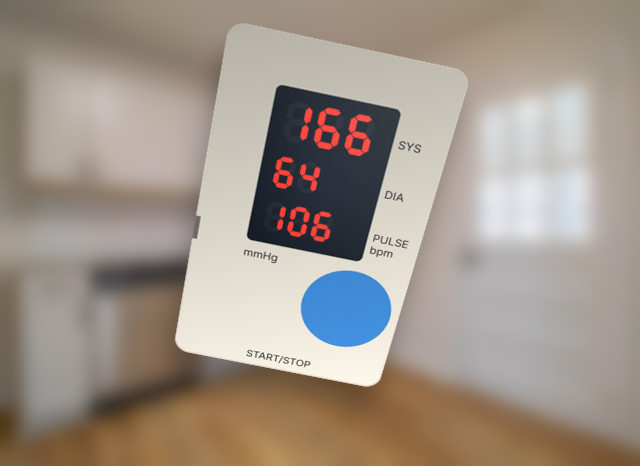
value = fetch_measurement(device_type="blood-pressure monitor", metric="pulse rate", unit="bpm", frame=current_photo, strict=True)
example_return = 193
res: 106
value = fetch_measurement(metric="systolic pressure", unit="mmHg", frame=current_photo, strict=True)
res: 166
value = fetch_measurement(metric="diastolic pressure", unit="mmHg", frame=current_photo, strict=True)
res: 64
